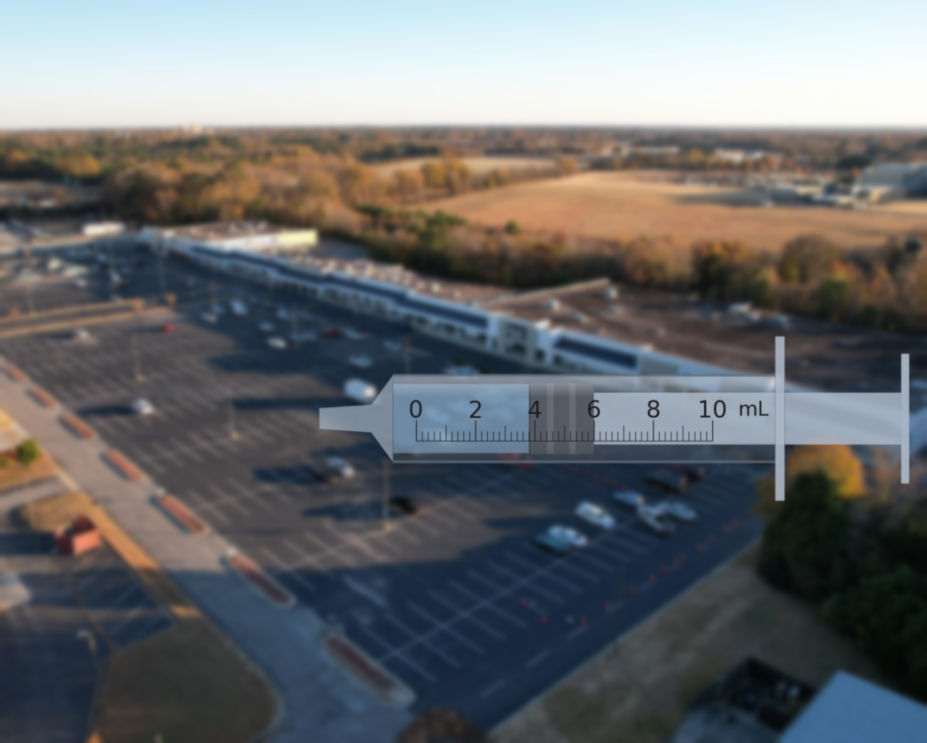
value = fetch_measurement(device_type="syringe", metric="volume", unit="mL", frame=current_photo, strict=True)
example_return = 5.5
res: 3.8
